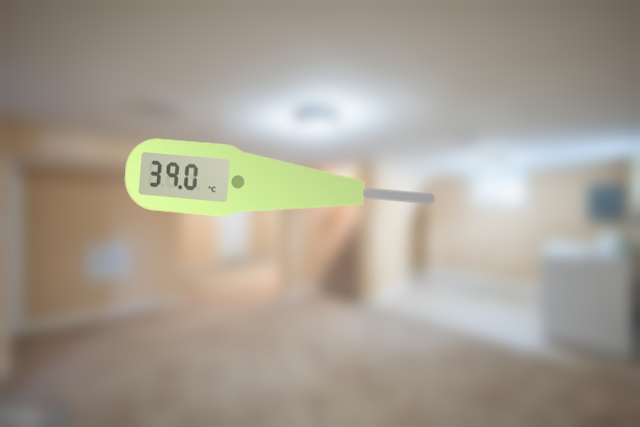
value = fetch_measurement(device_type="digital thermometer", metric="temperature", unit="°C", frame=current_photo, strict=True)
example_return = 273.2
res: 39.0
